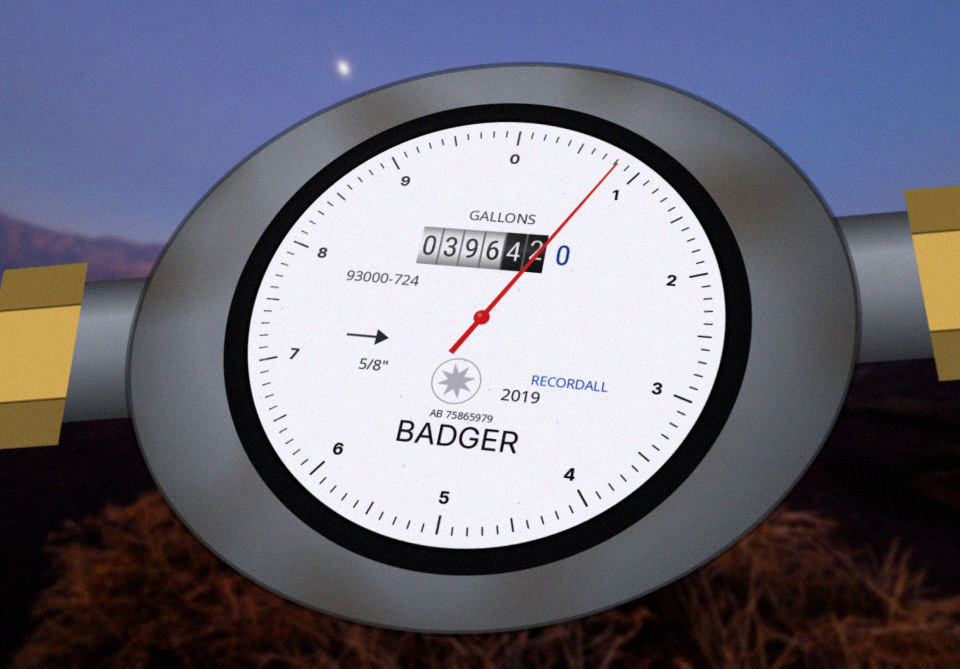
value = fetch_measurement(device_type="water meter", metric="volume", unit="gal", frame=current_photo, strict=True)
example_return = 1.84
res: 396420.8
